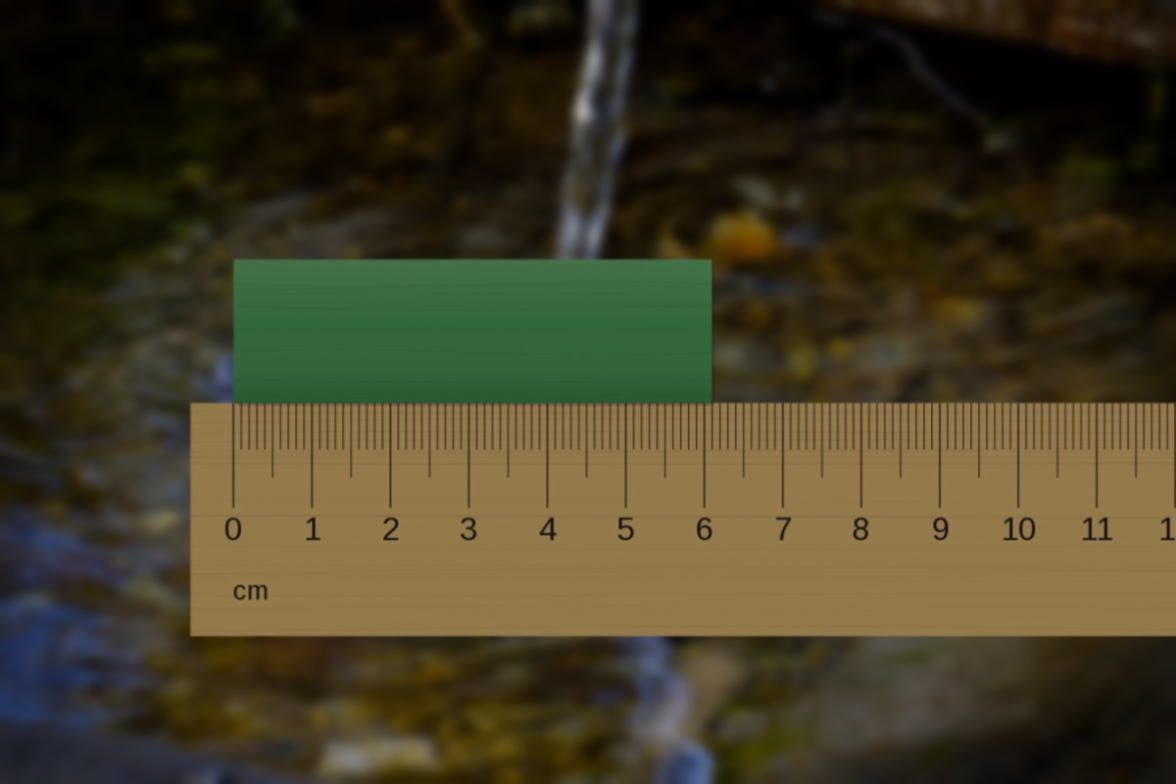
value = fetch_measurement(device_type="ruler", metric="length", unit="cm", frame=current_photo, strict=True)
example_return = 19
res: 6.1
